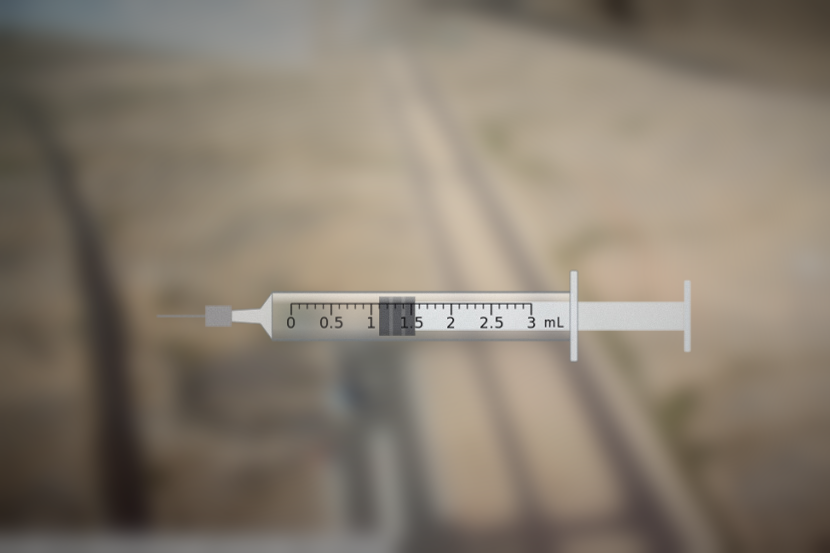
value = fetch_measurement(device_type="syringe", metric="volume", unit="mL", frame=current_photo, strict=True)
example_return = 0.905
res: 1.1
